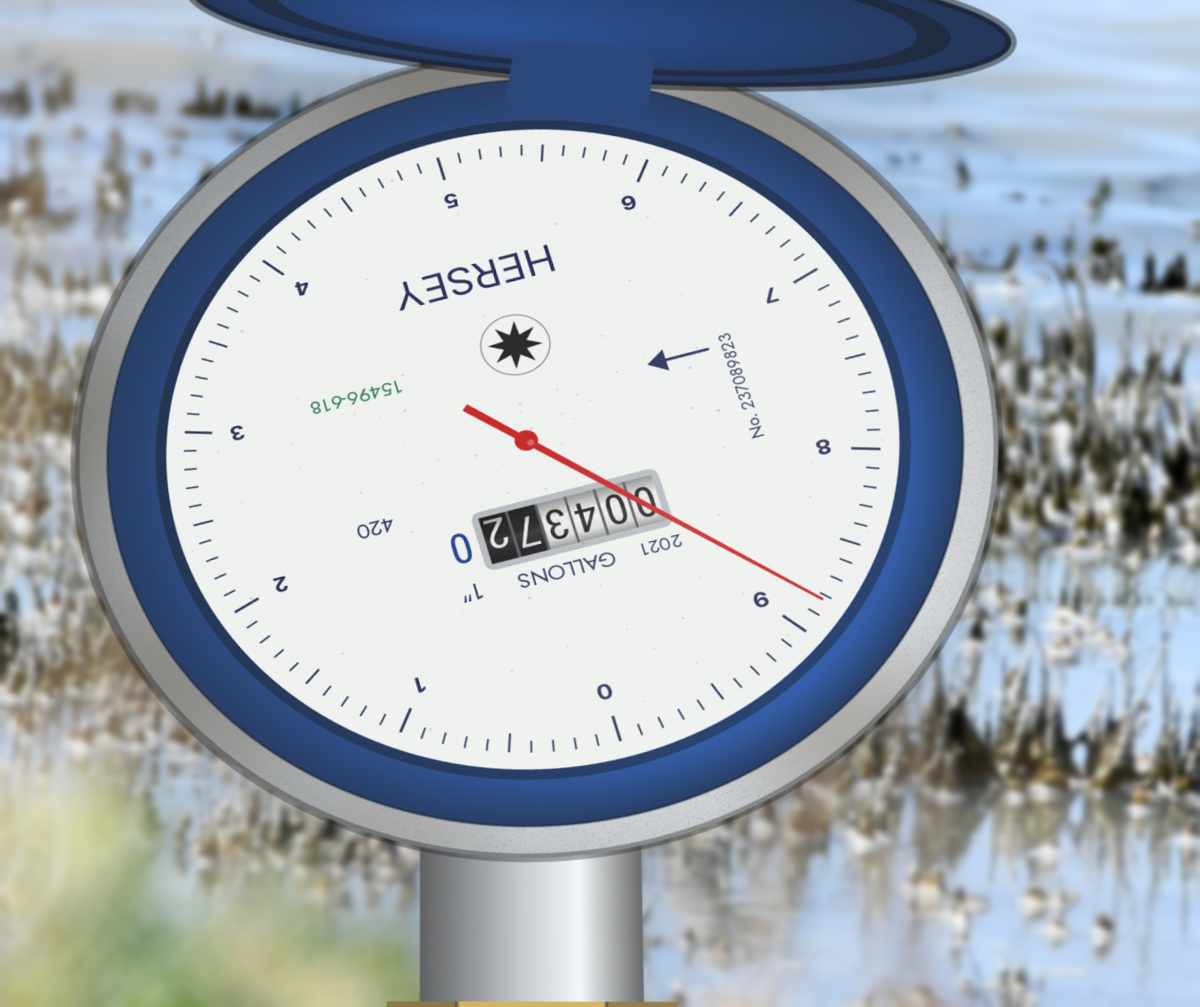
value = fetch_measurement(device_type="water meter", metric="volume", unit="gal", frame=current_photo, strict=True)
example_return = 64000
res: 43718.8
